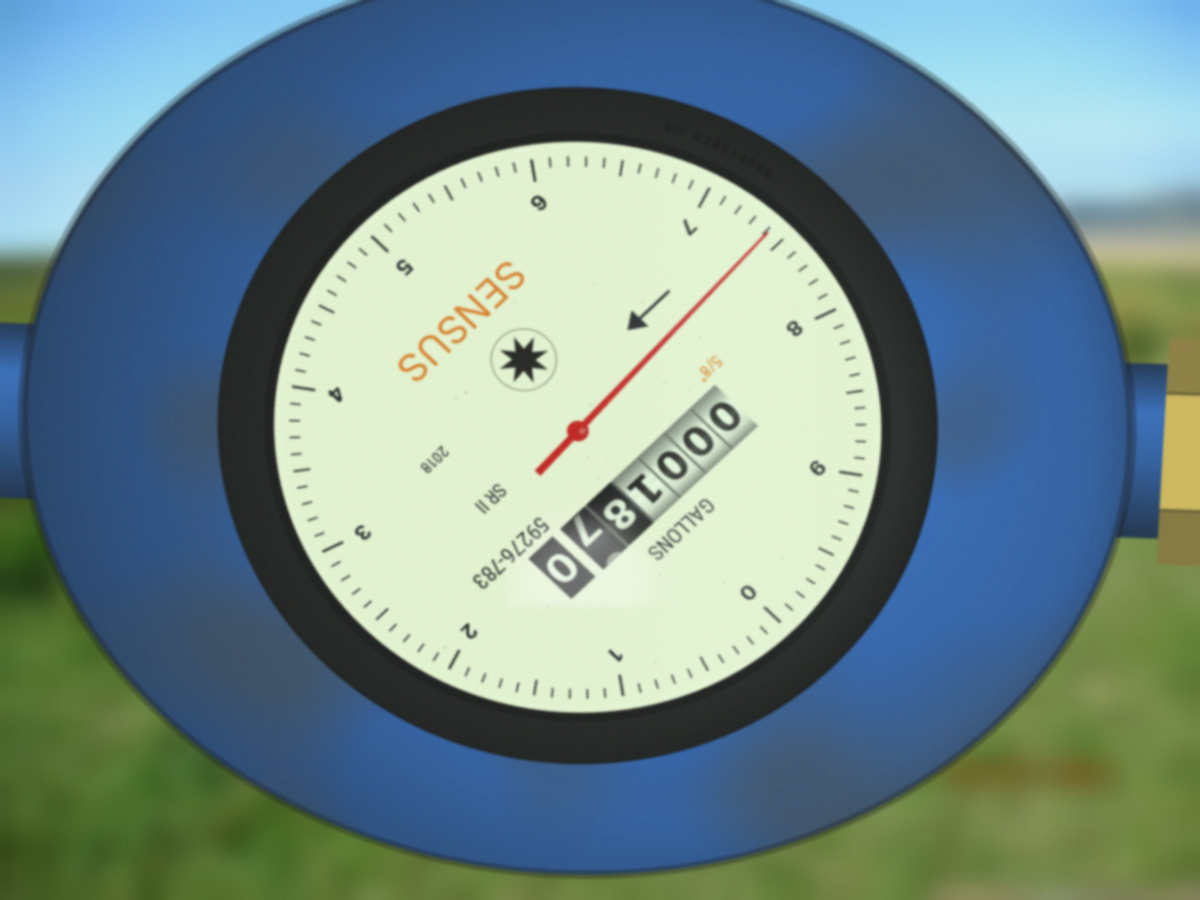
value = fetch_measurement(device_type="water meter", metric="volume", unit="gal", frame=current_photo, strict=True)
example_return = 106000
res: 1867.4
